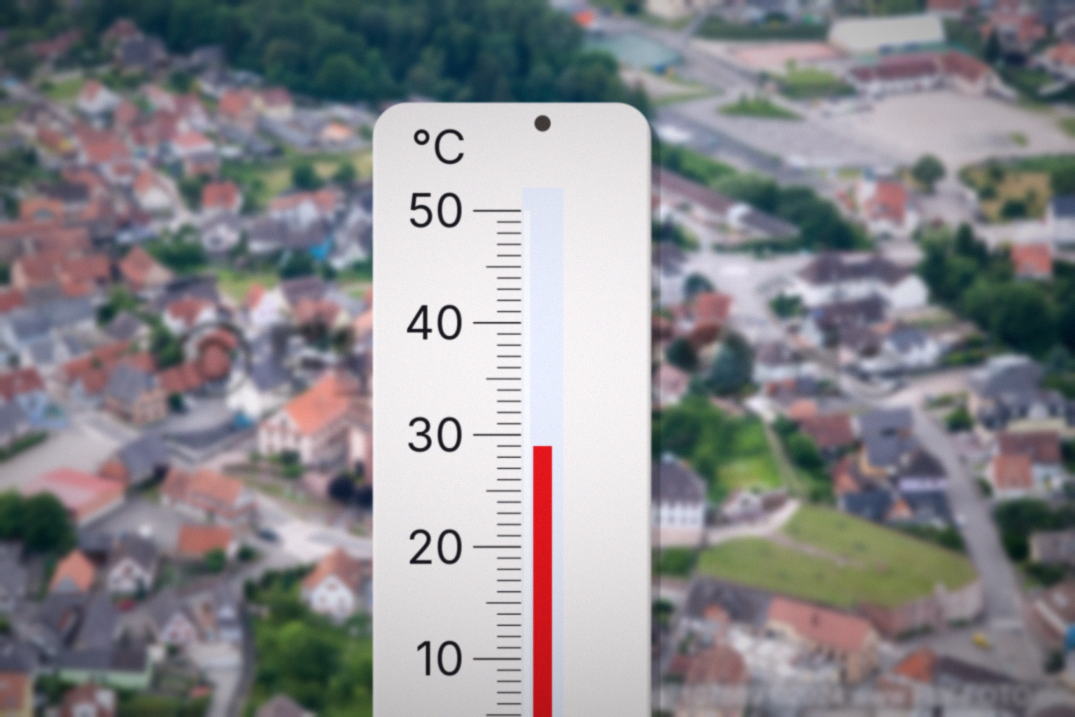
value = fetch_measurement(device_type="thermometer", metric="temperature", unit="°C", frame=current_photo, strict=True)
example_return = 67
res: 29
